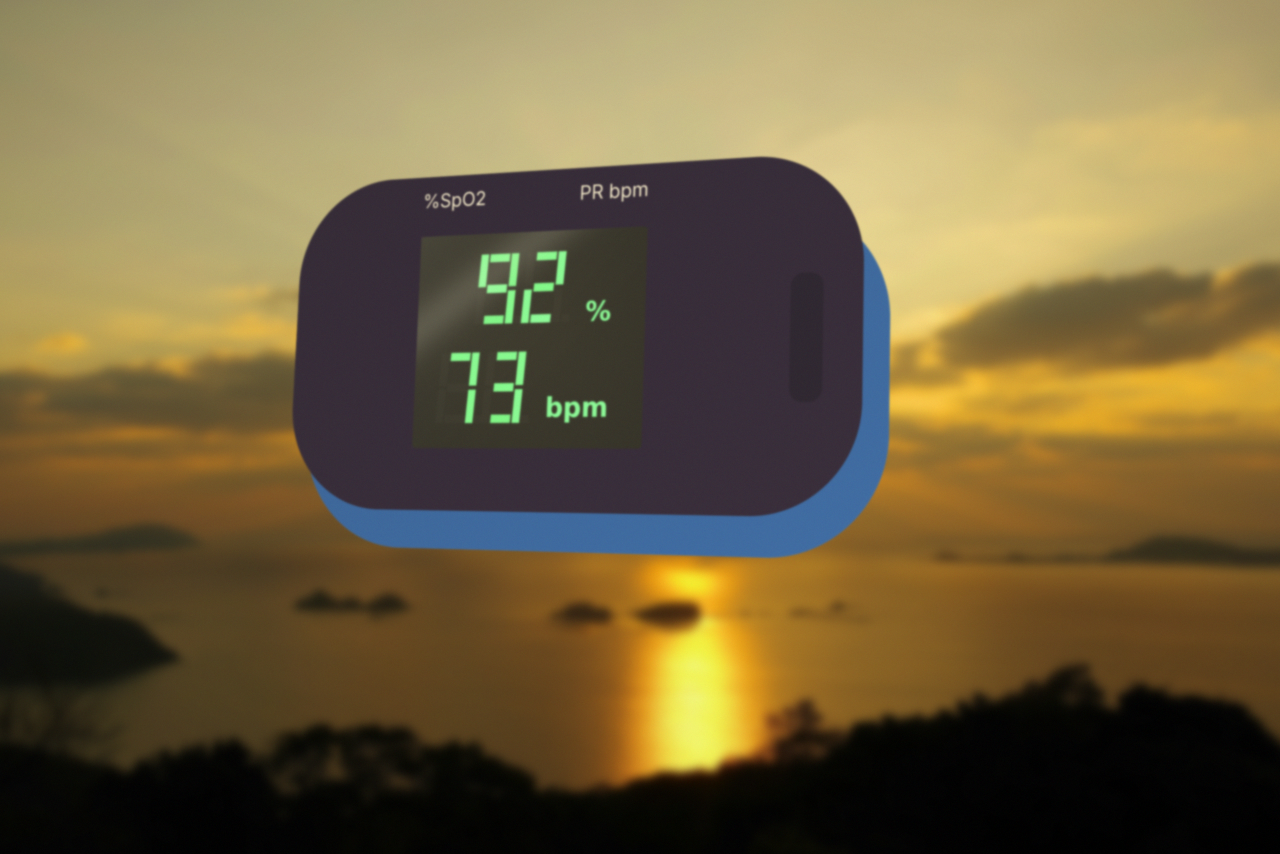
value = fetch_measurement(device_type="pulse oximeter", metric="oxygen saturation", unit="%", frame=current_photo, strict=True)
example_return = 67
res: 92
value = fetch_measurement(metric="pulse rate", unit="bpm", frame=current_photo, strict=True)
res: 73
